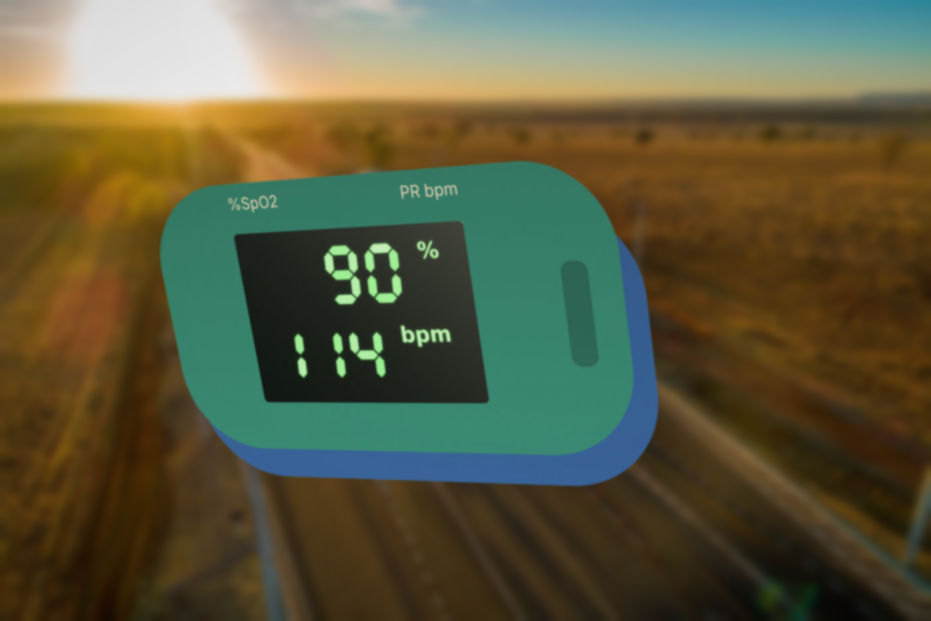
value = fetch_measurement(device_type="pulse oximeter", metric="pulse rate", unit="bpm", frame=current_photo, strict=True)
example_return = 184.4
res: 114
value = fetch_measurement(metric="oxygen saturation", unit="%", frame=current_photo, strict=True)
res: 90
